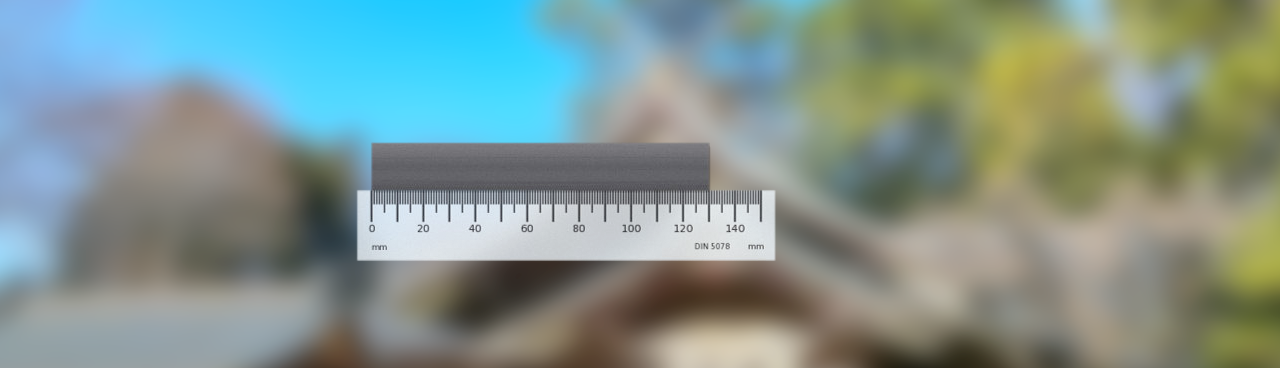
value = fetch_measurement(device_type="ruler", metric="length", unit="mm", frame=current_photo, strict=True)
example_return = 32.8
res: 130
